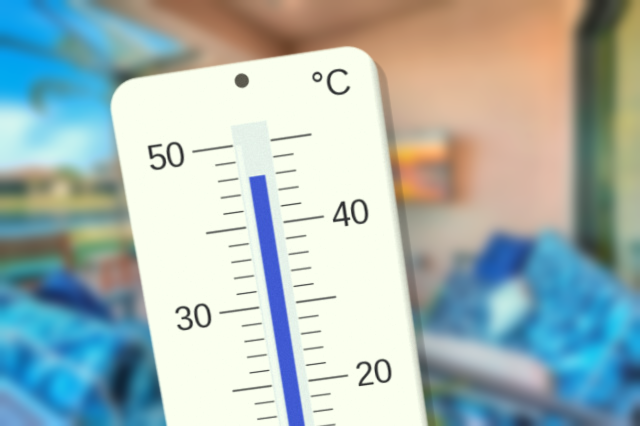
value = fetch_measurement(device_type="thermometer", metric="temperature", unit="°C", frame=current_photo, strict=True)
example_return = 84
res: 46
